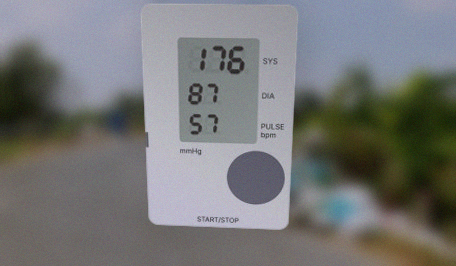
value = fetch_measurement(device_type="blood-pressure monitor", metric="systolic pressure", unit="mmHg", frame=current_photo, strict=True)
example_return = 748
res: 176
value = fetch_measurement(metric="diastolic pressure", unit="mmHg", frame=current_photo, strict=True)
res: 87
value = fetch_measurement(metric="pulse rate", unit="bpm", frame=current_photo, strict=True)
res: 57
